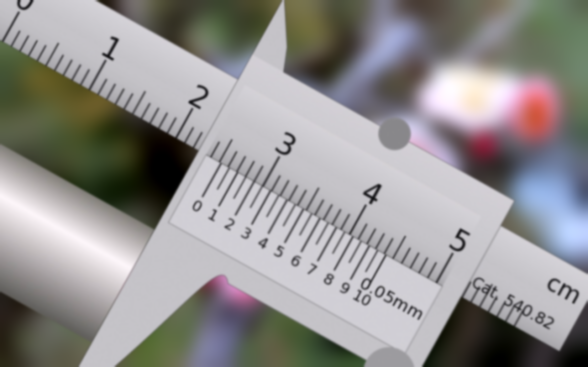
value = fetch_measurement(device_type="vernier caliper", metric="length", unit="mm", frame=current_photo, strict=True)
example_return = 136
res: 25.2
